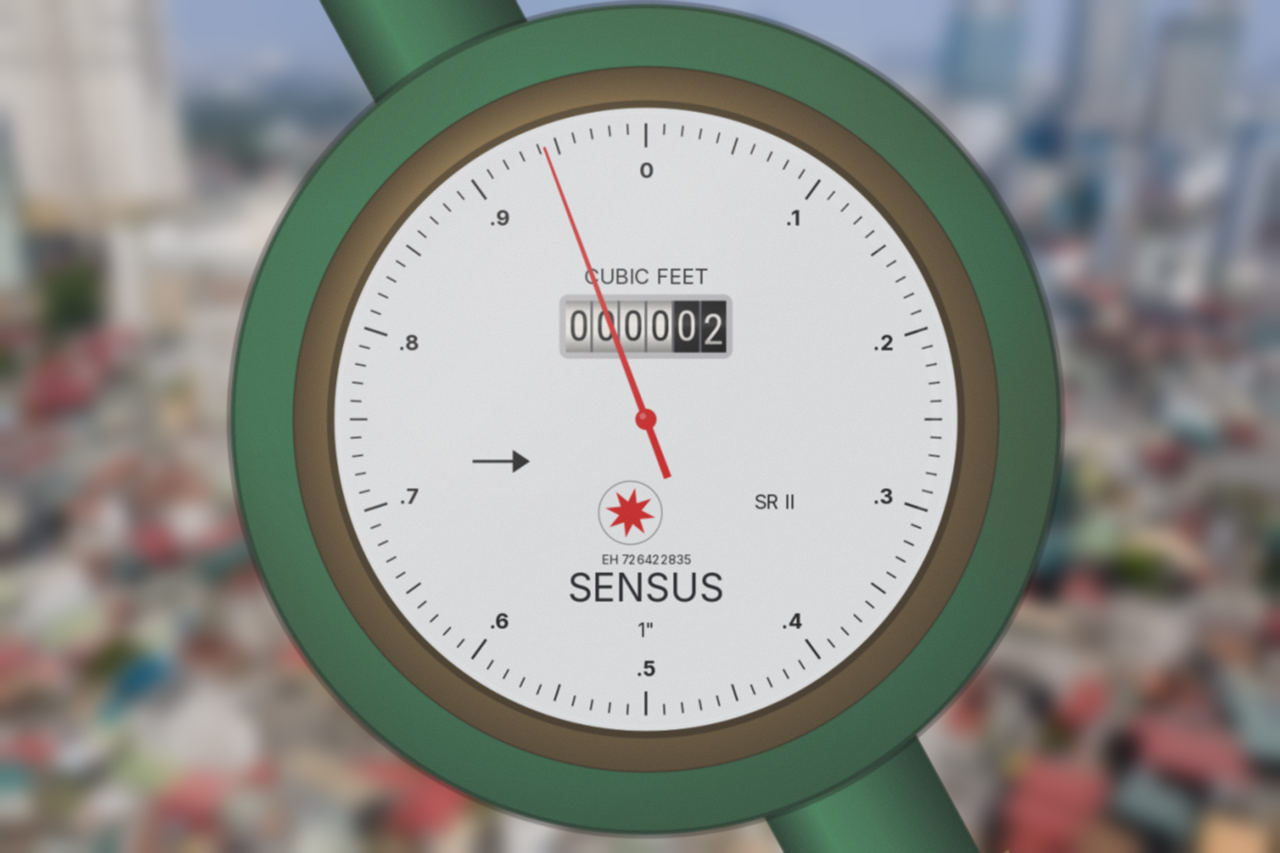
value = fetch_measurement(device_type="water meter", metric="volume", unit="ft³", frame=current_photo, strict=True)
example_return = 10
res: 1.94
